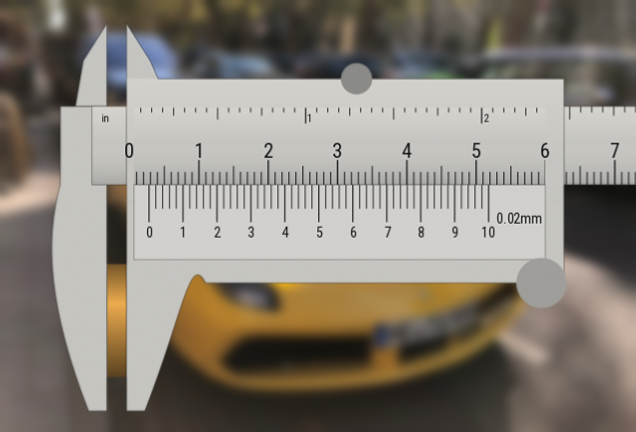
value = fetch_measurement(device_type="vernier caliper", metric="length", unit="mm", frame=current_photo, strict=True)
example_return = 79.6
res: 2.8
